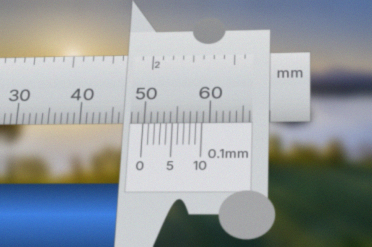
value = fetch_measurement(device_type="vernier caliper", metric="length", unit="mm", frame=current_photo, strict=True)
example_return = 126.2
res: 49.8
